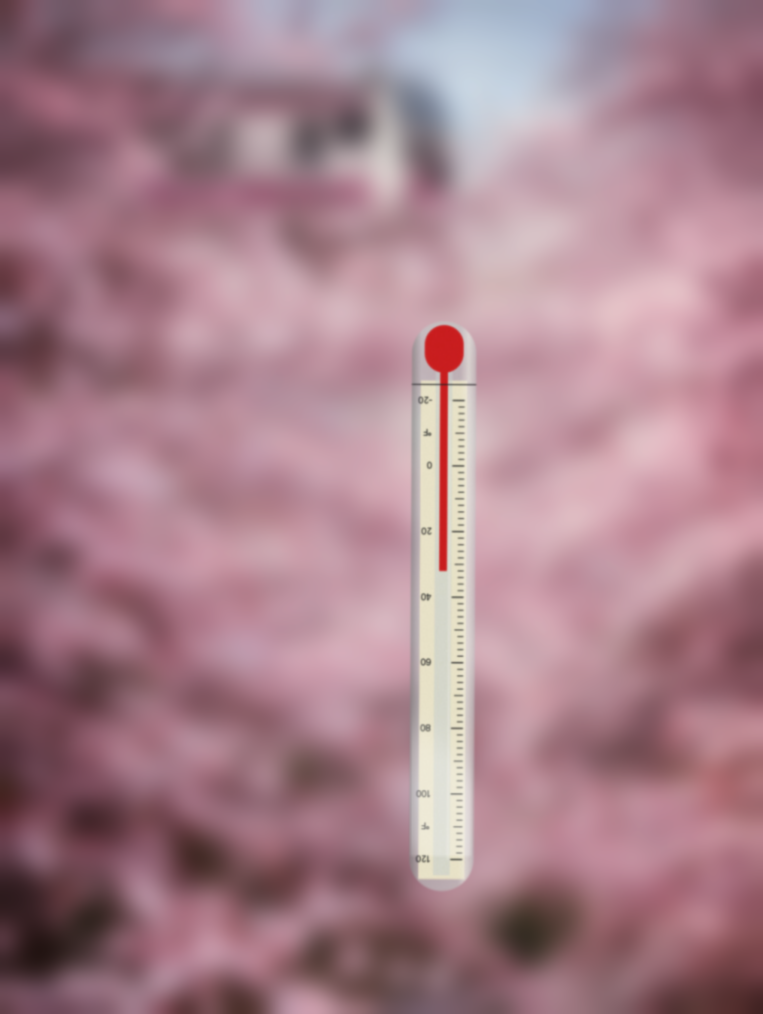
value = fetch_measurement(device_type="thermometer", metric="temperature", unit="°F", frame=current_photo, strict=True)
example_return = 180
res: 32
